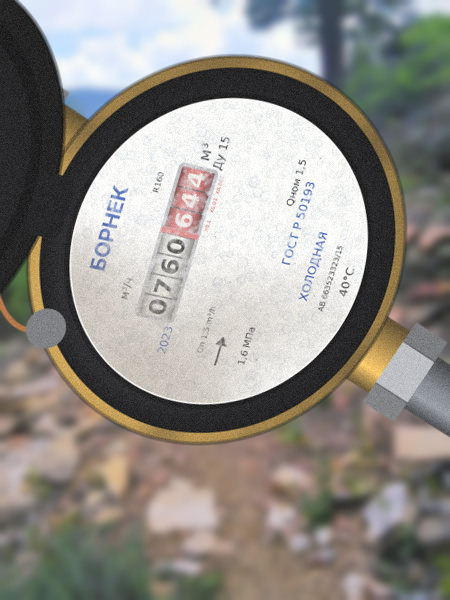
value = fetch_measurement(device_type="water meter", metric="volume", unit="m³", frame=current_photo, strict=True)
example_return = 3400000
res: 760.644
